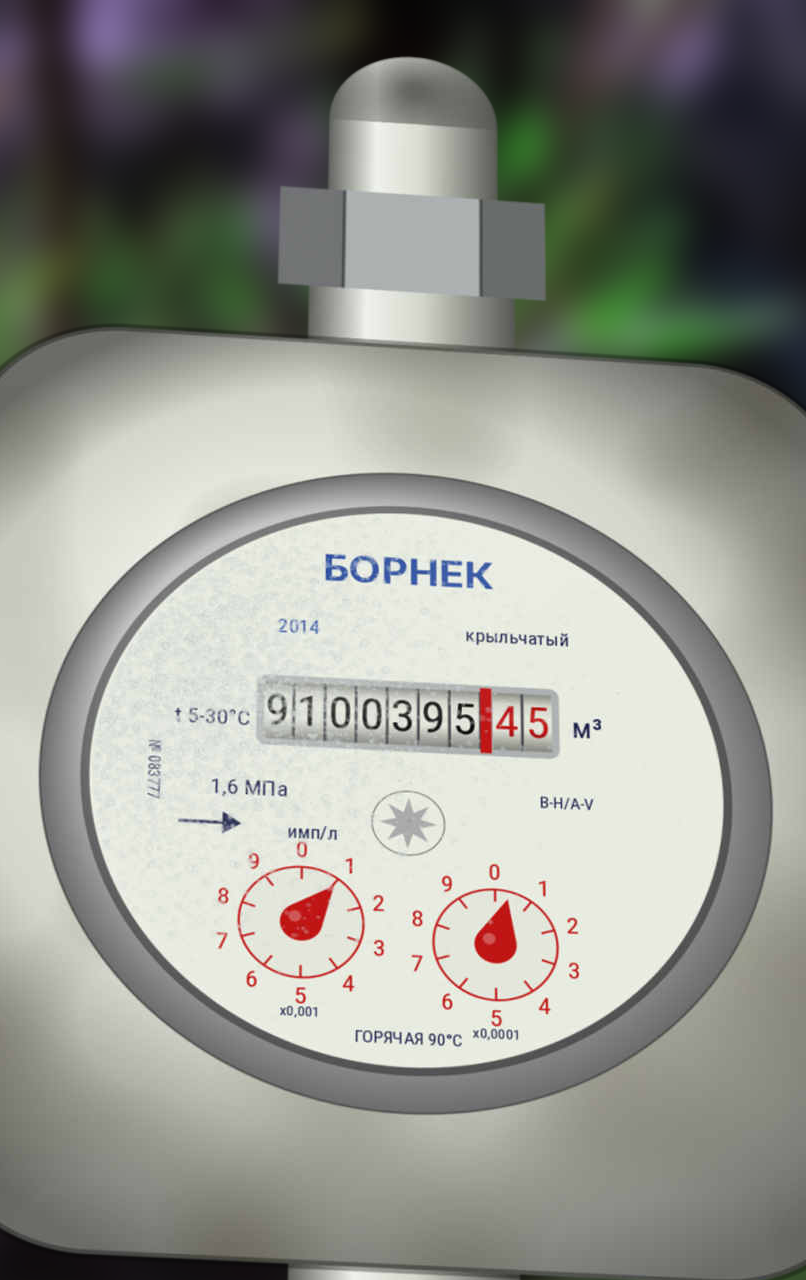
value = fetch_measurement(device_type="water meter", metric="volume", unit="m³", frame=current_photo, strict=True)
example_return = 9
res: 9100395.4510
